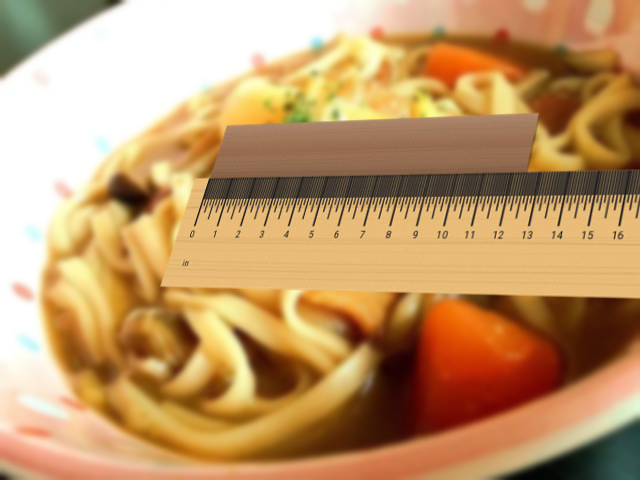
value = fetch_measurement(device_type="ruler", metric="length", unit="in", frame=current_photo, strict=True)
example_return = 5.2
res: 12.5
